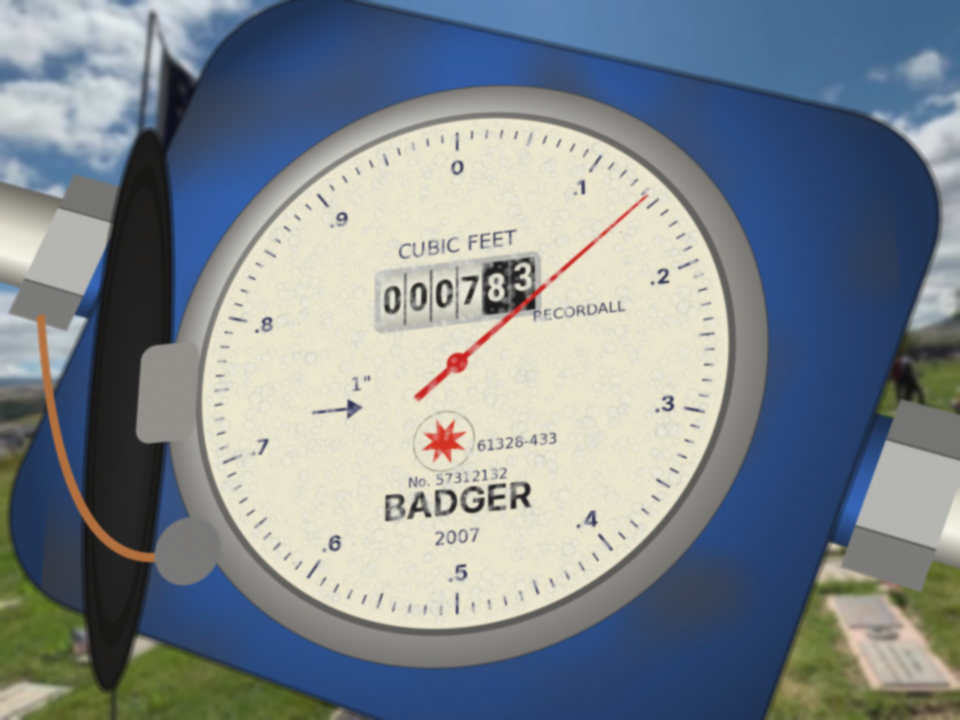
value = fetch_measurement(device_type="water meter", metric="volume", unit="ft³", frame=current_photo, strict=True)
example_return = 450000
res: 783.14
